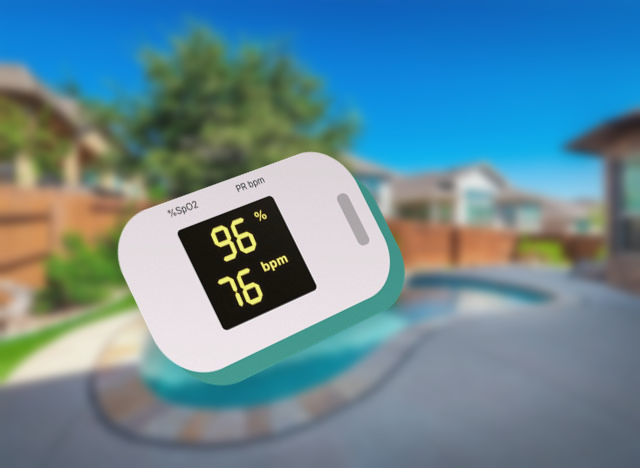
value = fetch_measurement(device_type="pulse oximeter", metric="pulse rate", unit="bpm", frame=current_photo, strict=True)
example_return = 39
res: 76
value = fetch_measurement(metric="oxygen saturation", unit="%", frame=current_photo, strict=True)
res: 96
